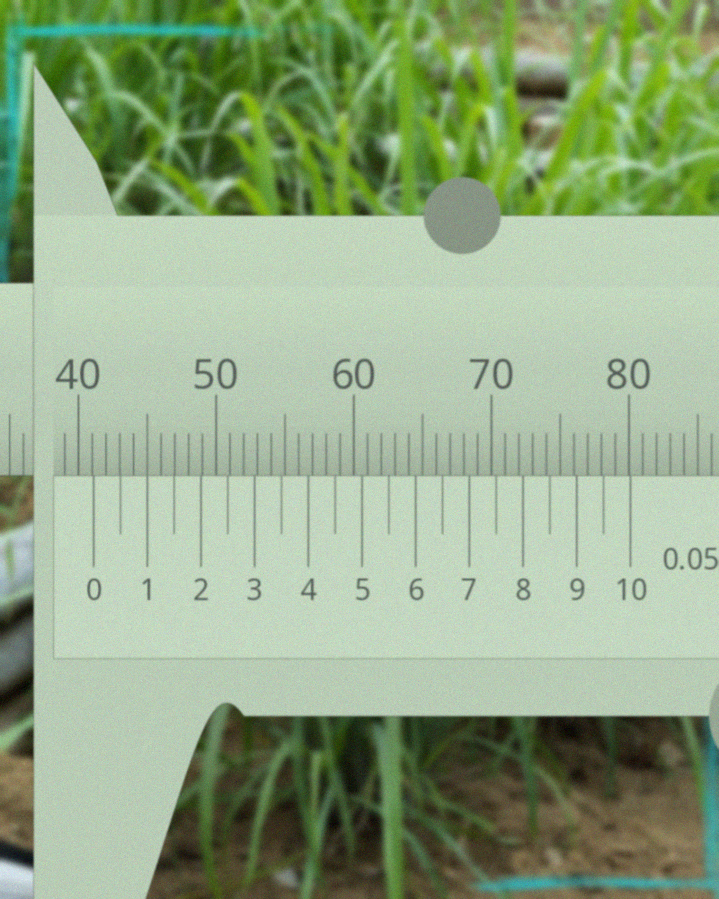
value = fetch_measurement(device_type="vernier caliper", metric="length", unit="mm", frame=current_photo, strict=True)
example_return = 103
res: 41.1
